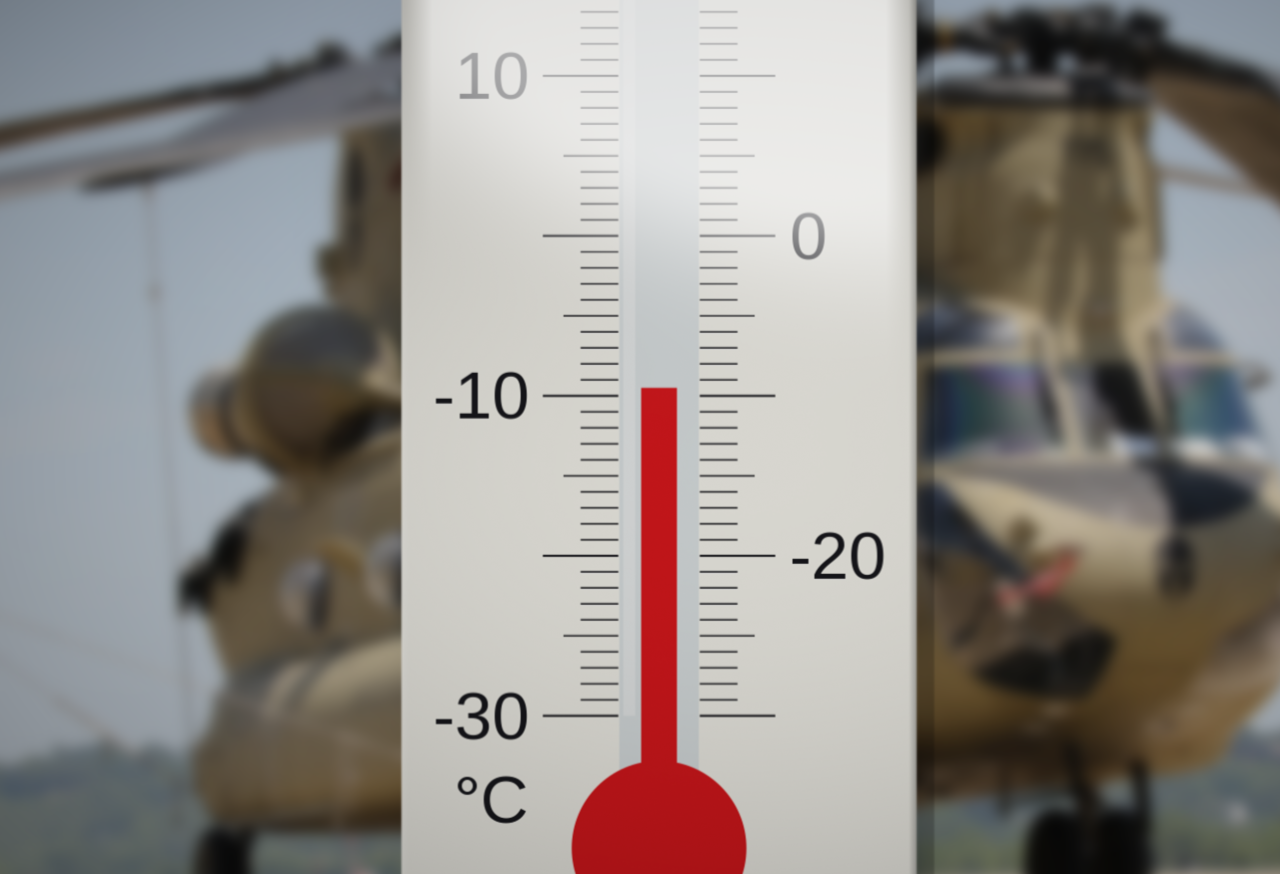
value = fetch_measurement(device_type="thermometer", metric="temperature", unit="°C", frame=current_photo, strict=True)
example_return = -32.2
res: -9.5
